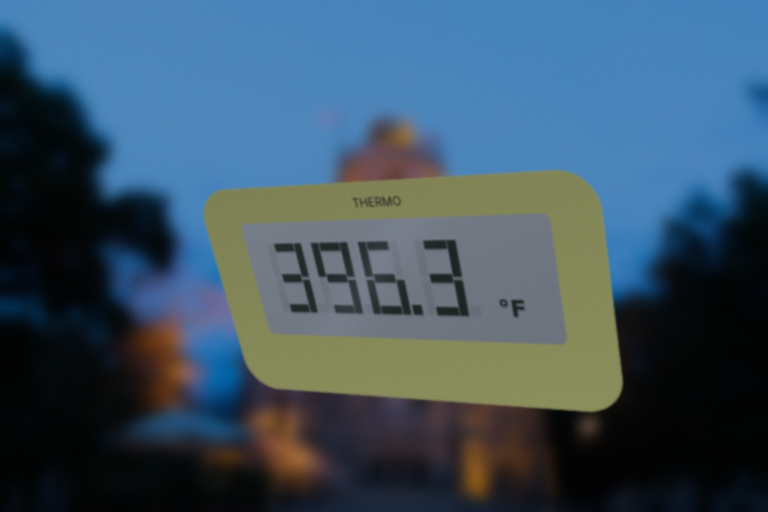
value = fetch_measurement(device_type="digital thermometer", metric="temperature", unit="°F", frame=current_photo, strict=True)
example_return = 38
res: 396.3
